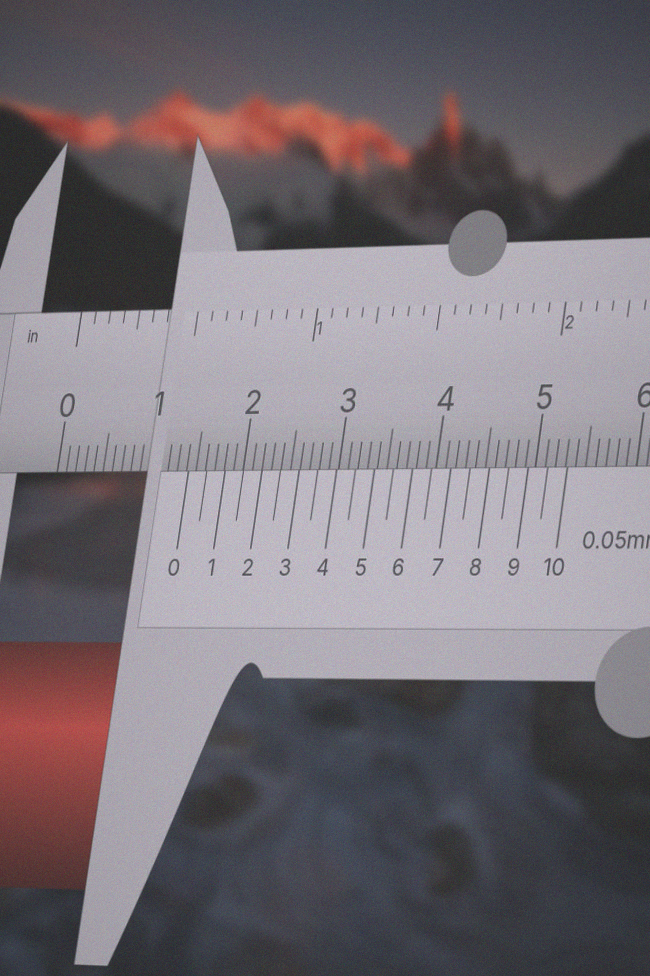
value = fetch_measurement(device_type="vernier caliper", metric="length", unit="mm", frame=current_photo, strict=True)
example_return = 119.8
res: 14.2
